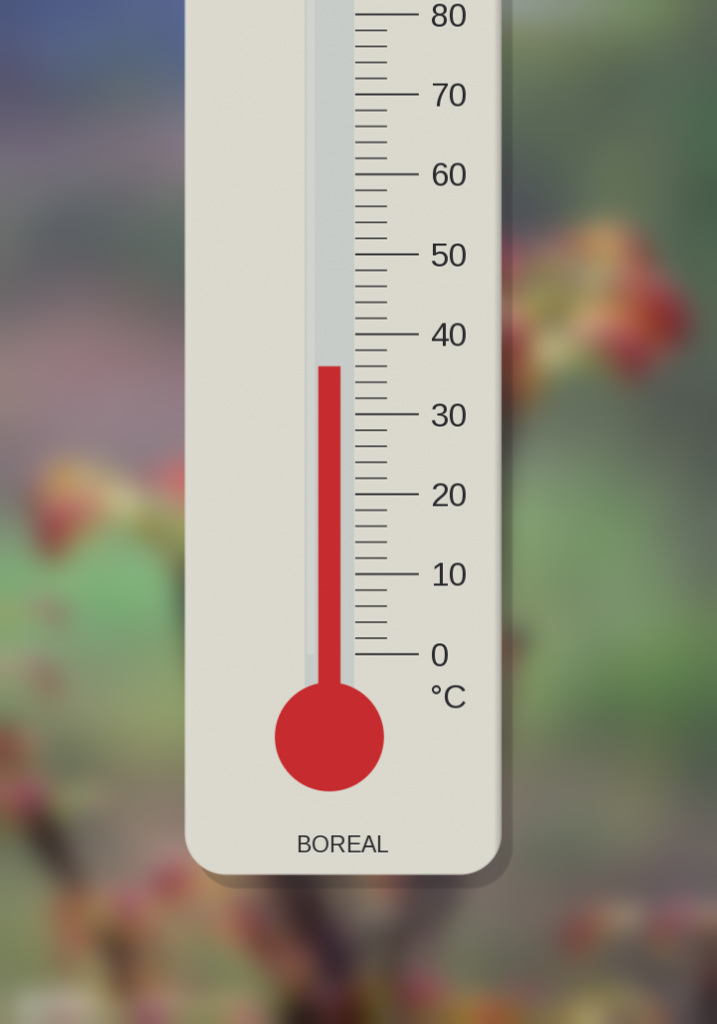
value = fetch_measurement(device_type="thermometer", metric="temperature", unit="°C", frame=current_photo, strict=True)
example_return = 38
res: 36
